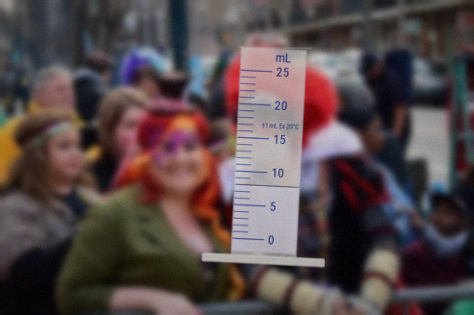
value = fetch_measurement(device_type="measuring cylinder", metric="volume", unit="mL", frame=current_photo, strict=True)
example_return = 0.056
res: 8
